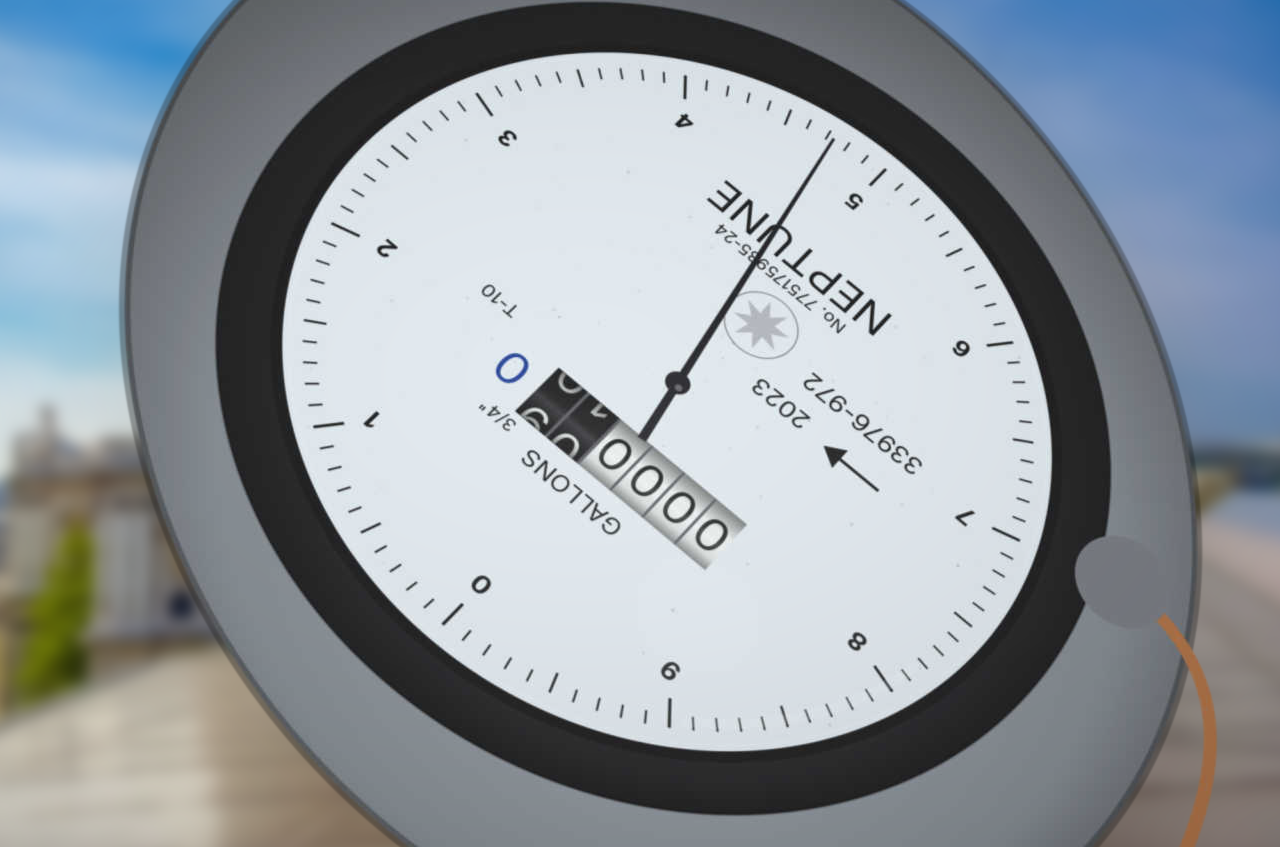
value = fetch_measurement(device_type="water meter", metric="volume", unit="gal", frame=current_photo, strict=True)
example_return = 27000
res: 94.7
